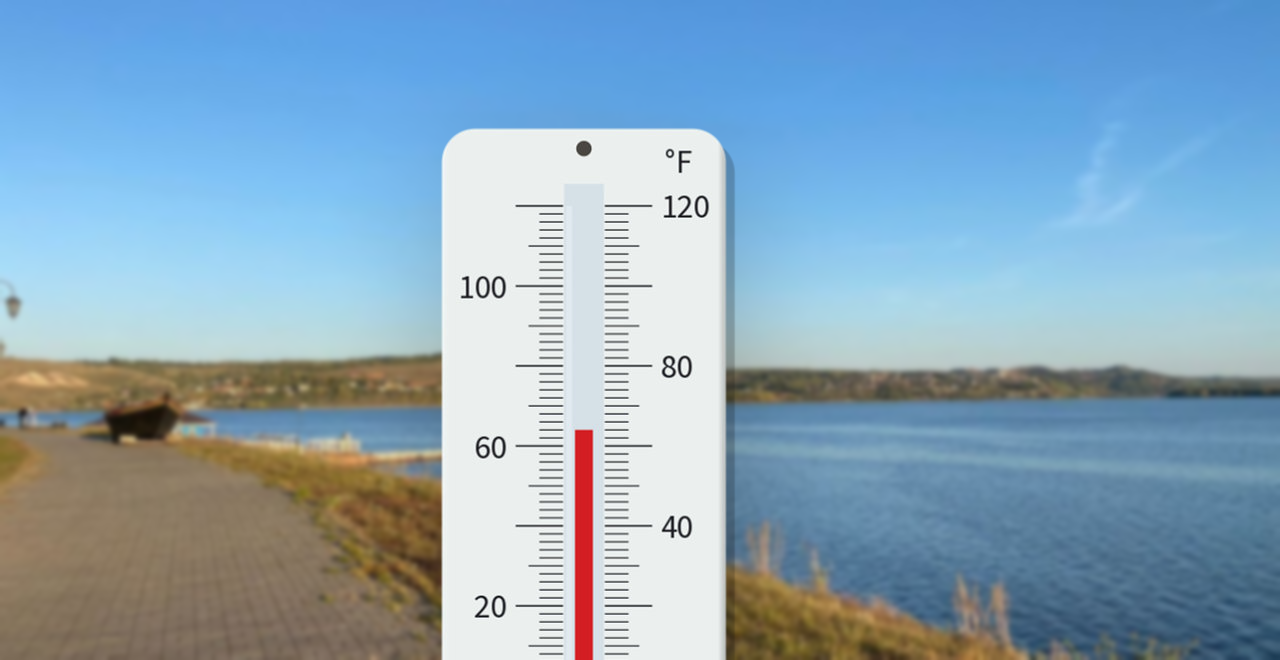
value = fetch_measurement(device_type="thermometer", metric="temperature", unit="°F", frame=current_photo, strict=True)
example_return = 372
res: 64
